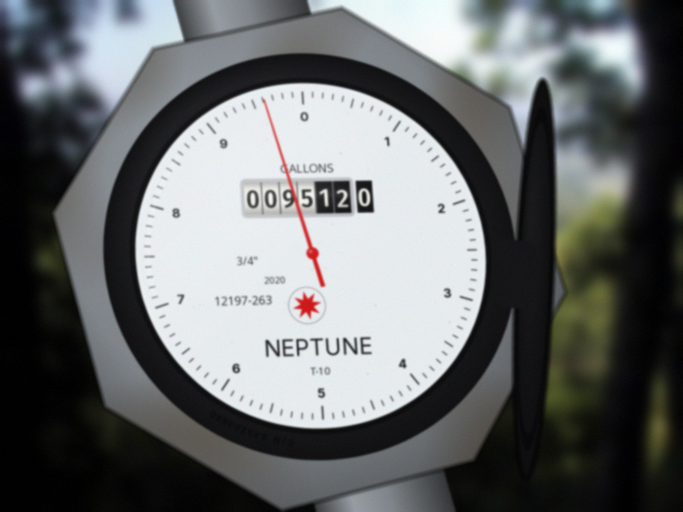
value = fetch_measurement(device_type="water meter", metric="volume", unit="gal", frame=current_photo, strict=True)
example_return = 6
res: 95119.6
